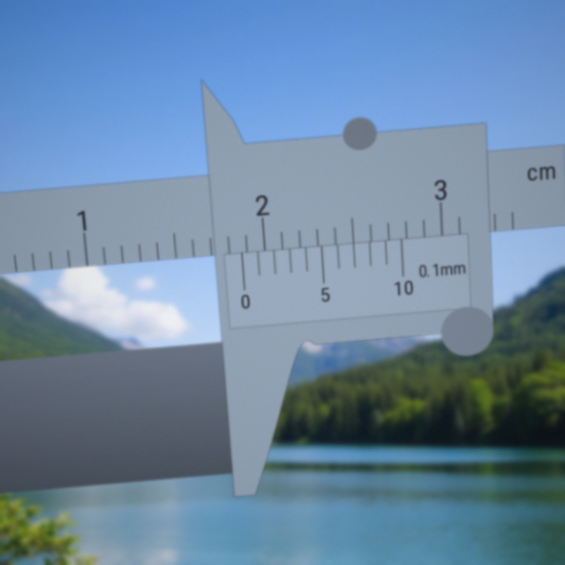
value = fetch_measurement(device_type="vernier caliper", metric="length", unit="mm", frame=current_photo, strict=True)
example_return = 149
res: 18.7
